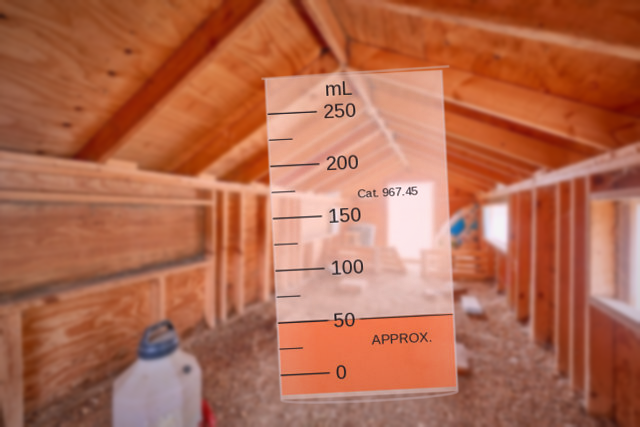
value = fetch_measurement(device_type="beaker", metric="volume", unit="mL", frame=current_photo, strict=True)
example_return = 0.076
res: 50
